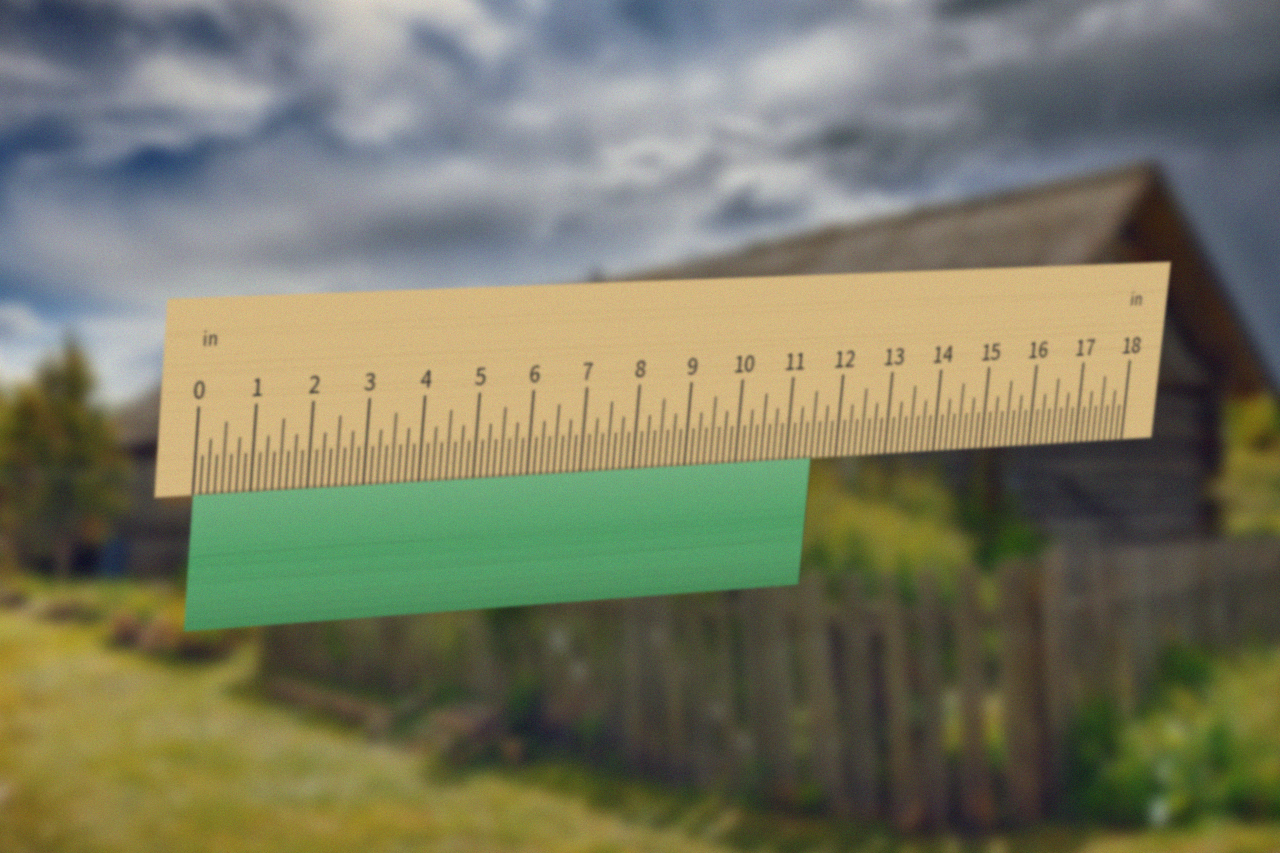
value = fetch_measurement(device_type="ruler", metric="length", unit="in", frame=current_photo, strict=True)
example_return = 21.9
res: 11.5
